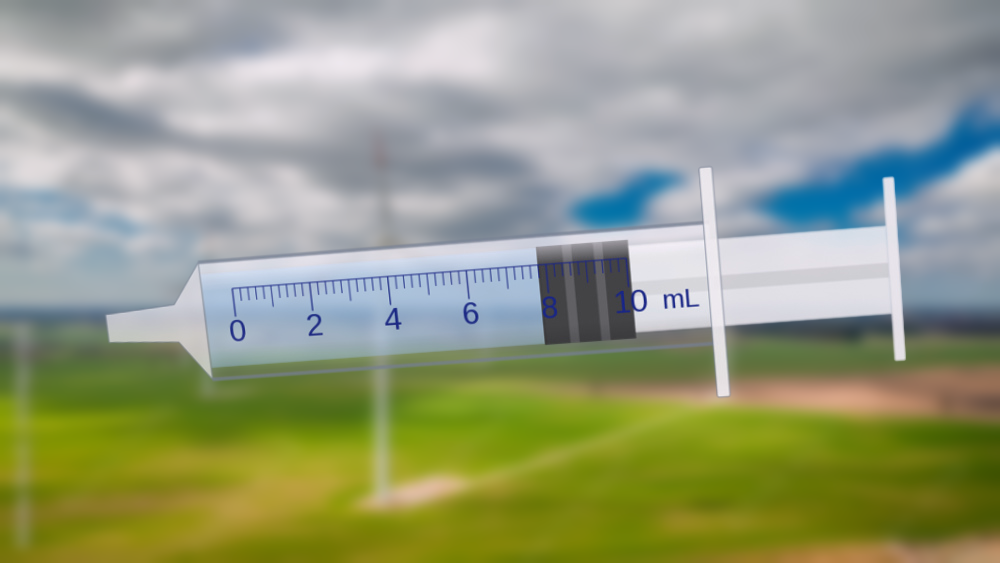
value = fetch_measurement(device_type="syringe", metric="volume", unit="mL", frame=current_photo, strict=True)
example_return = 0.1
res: 7.8
